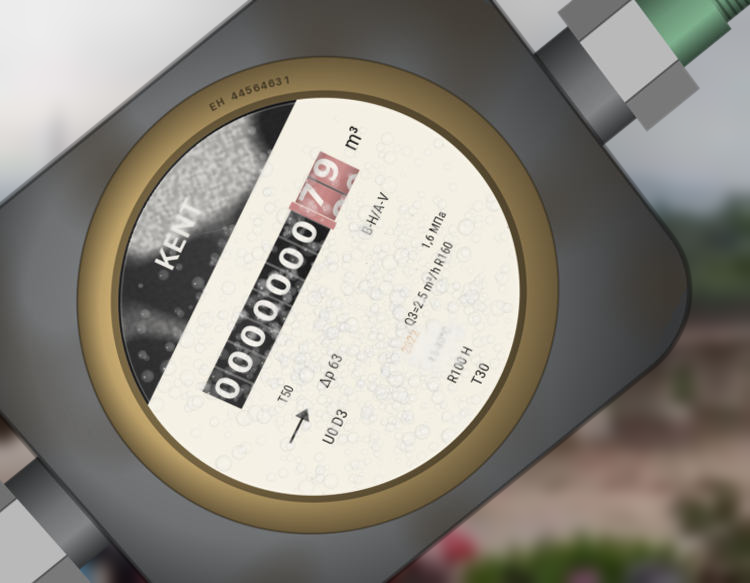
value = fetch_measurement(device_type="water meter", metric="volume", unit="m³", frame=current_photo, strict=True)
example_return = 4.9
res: 0.79
